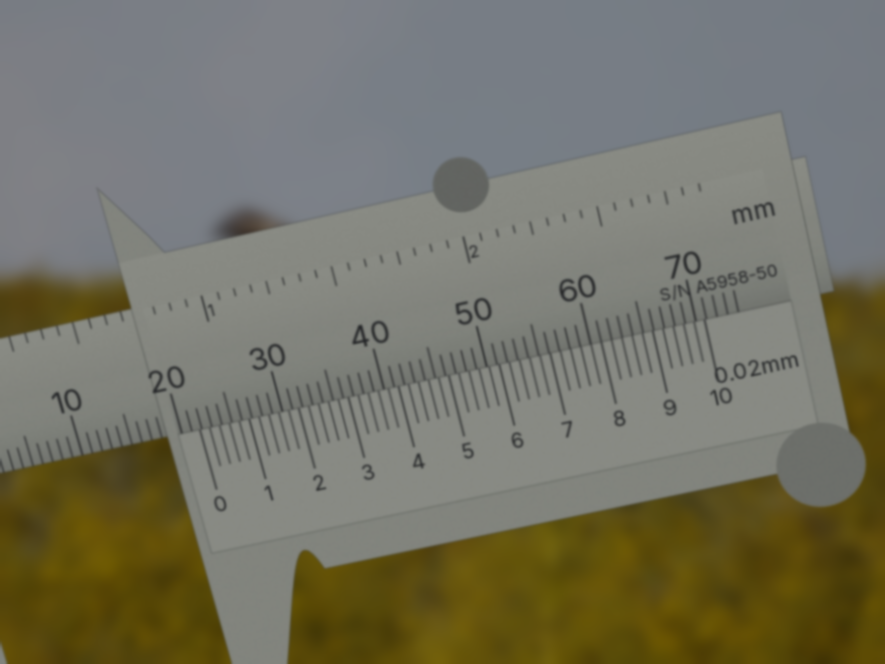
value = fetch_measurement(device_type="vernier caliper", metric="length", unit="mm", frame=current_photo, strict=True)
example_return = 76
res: 21.8
